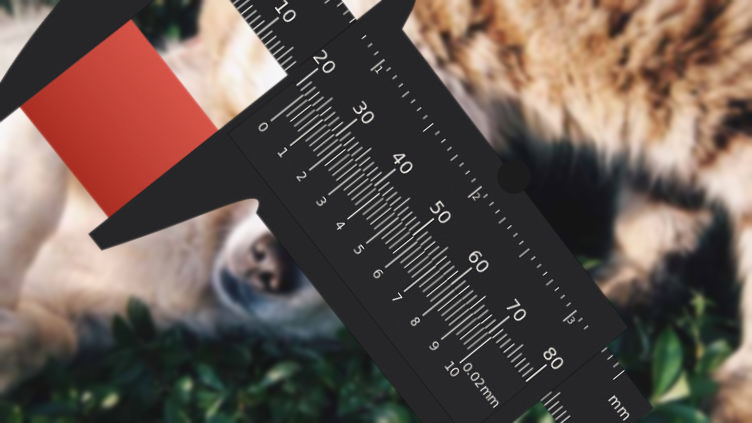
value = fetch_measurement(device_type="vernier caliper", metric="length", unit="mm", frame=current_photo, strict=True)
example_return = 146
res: 21.8
